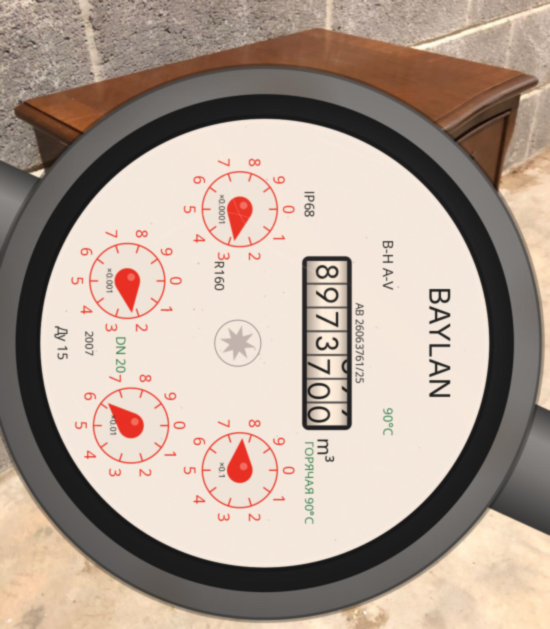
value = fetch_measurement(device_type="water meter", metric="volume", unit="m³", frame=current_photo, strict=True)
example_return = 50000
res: 8973699.7622
